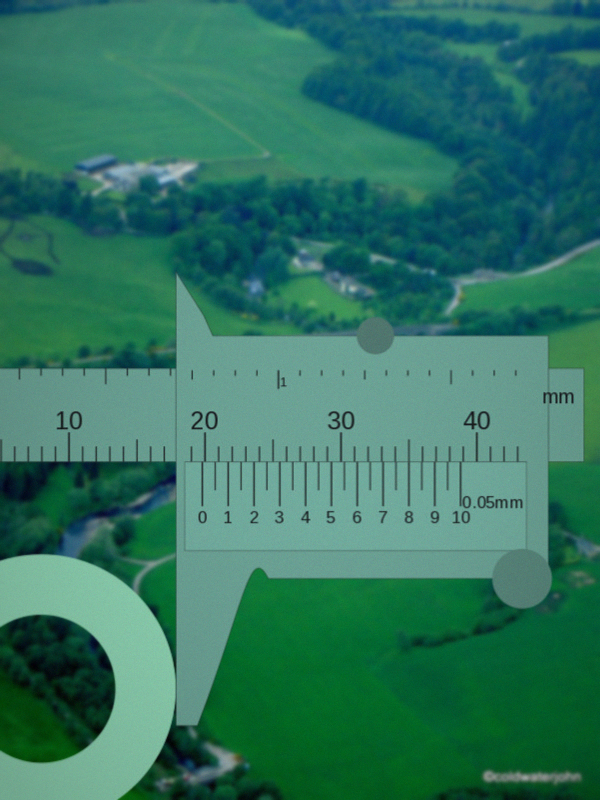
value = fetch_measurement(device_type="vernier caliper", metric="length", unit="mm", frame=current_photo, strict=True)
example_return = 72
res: 19.8
